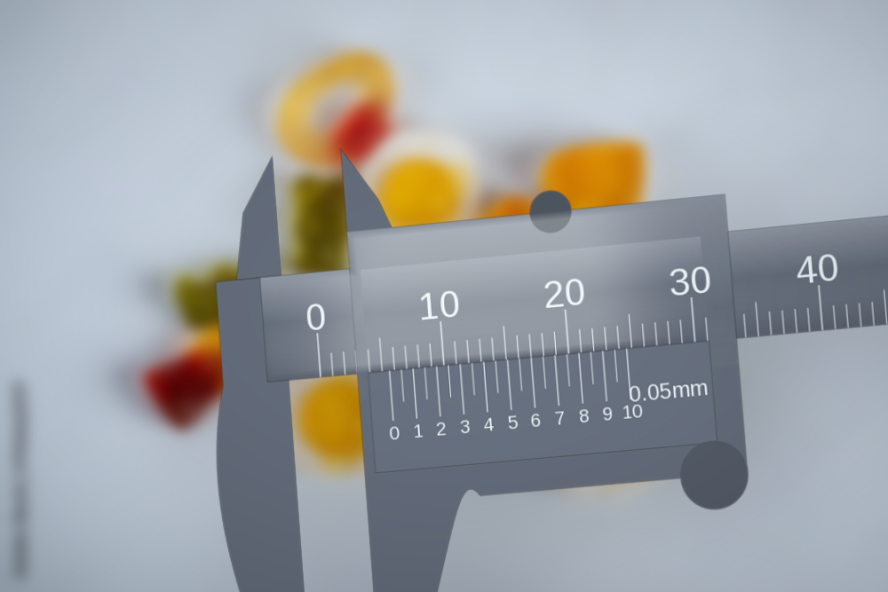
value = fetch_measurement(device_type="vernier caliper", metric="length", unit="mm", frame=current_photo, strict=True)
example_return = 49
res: 5.6
